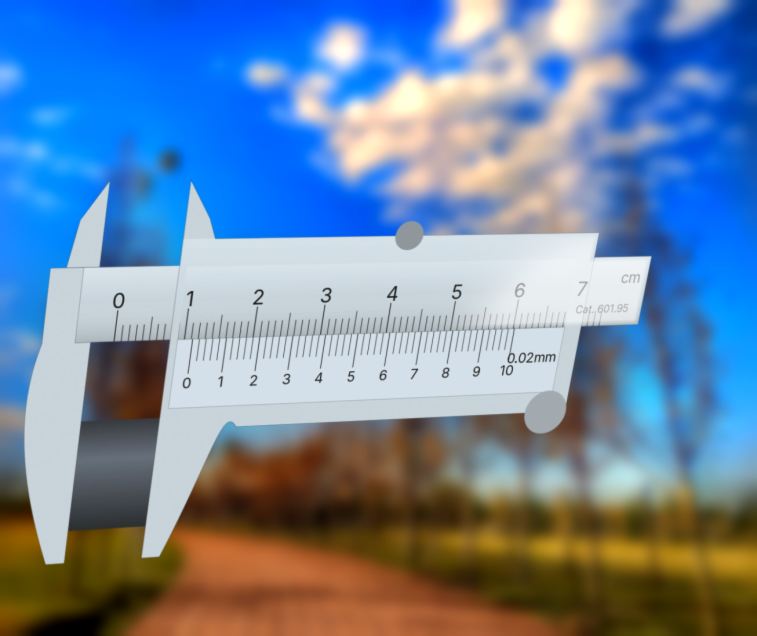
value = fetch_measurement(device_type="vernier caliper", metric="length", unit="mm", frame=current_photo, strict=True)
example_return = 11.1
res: 11.2
